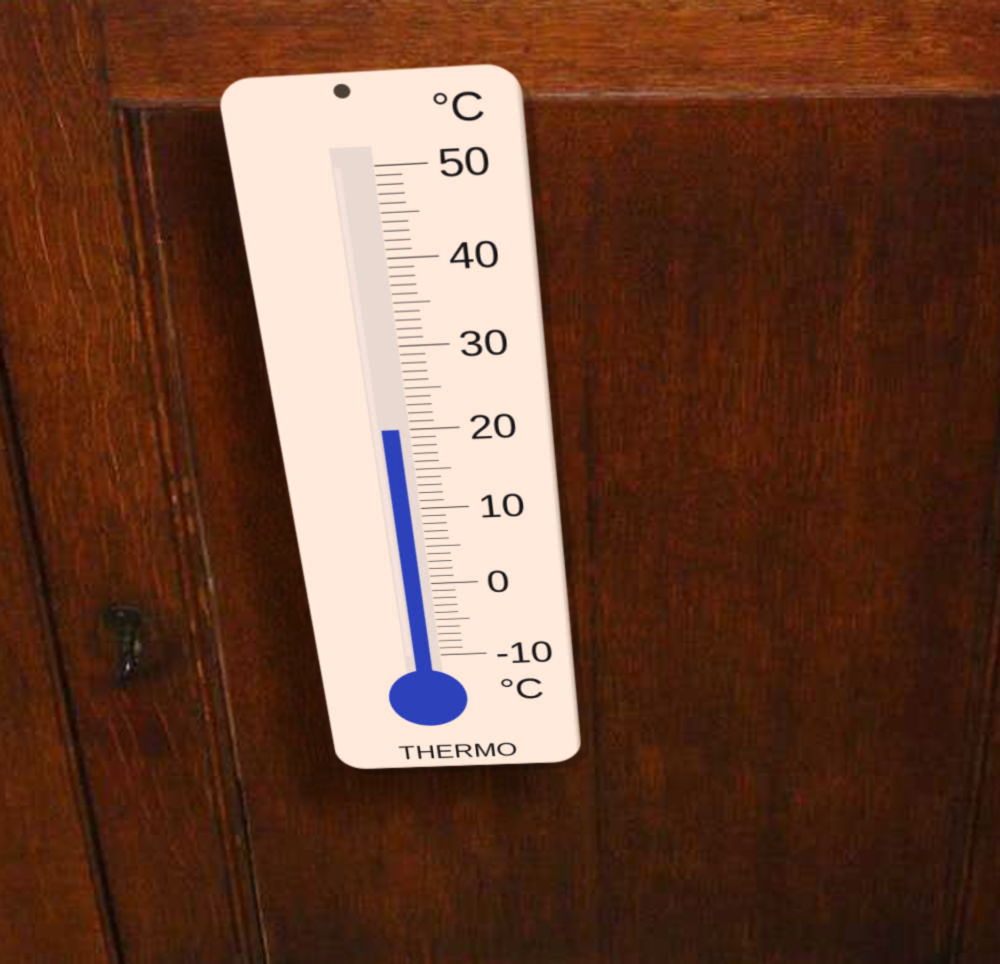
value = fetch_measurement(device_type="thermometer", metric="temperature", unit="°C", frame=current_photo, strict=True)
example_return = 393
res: 20
